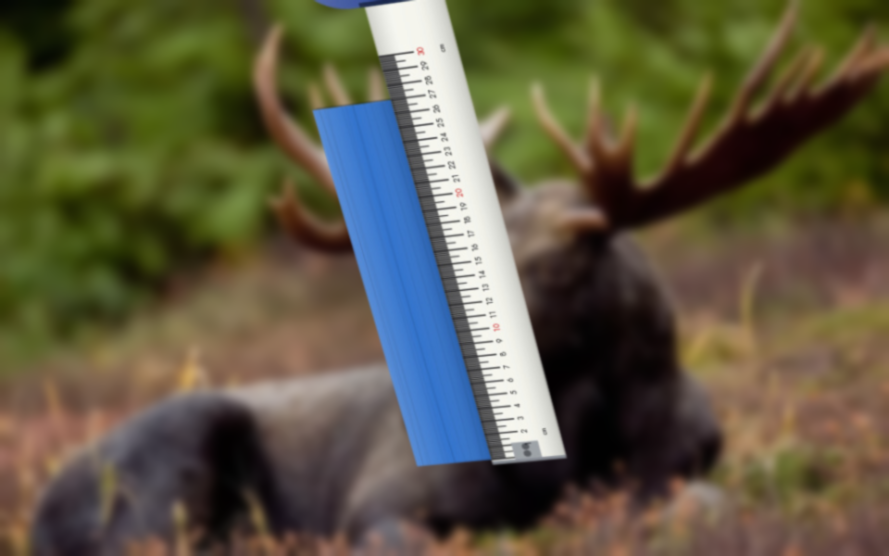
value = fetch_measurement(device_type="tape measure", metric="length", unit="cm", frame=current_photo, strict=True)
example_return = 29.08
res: 27
